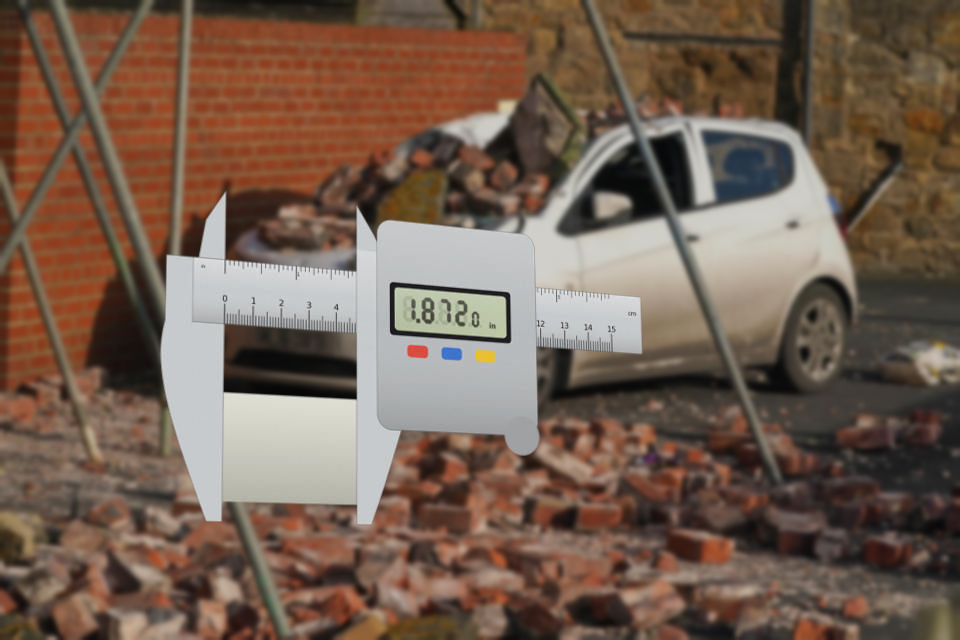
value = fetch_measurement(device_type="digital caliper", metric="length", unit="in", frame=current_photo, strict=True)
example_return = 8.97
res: 1.8720
